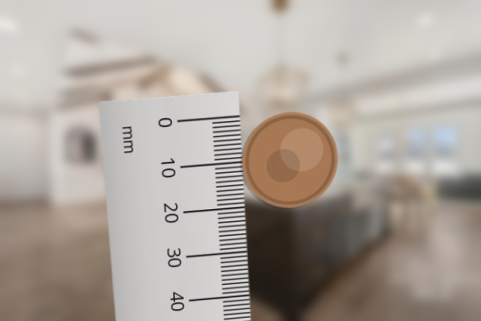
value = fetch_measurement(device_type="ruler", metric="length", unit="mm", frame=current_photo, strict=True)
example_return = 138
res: 21
